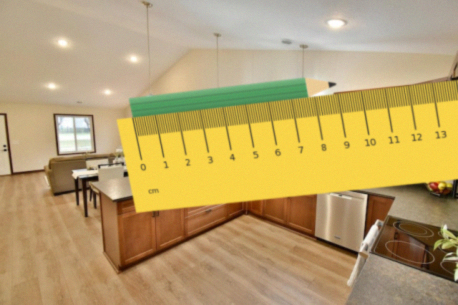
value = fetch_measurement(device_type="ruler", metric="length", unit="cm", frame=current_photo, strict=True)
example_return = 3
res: 9
